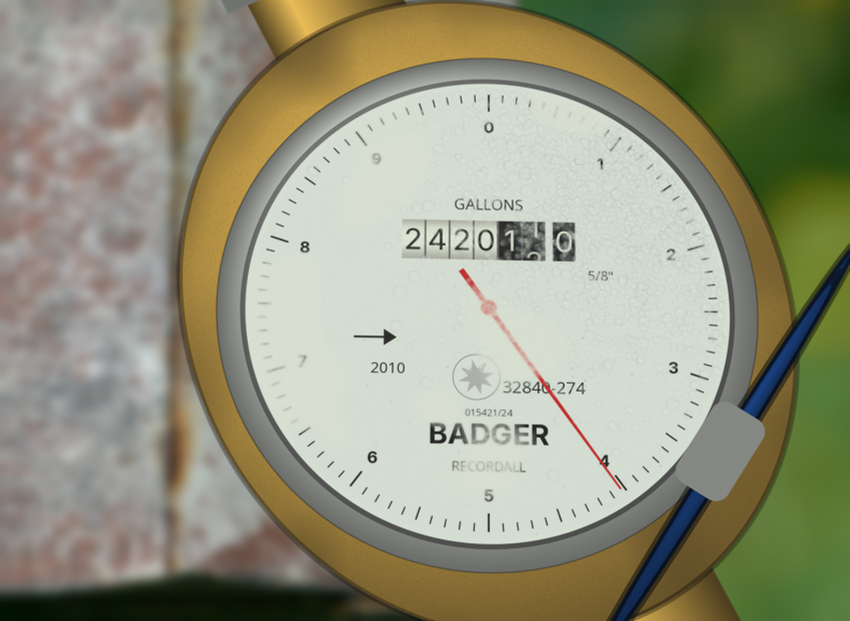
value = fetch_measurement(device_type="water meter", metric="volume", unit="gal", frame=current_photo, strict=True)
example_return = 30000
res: 2420114.0
